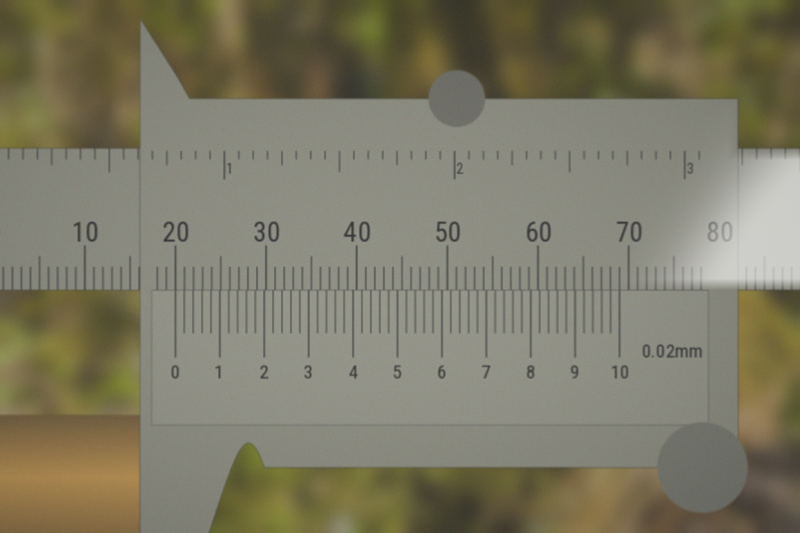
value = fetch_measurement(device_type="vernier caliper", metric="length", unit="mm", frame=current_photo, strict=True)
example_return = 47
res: 20.0
